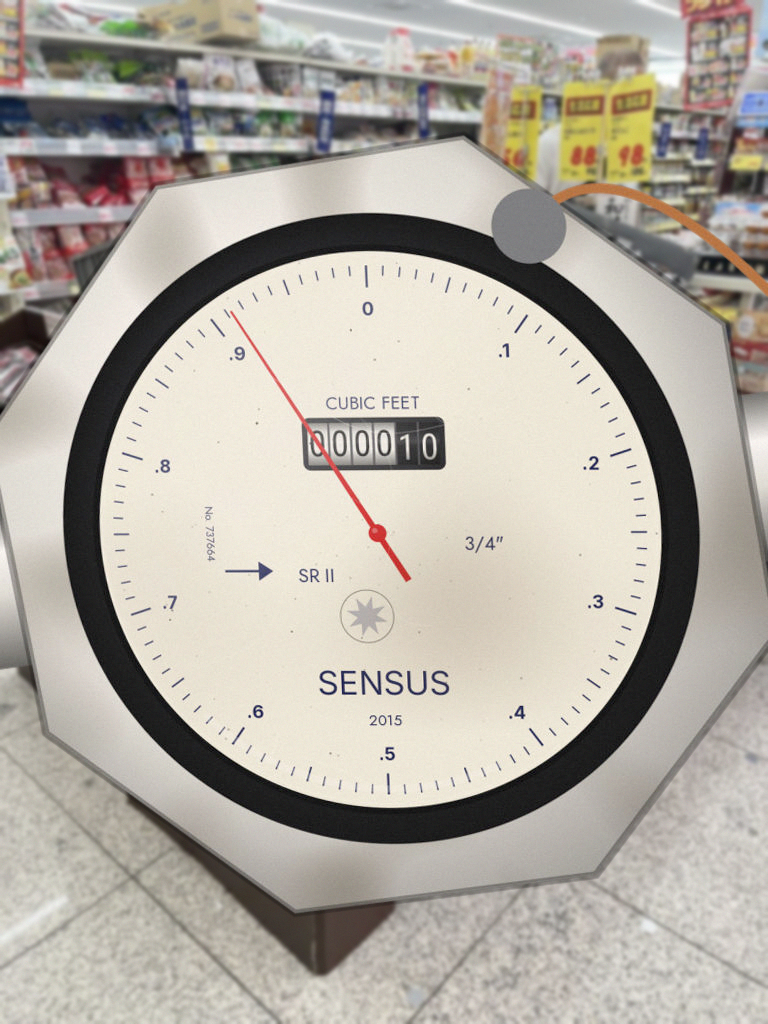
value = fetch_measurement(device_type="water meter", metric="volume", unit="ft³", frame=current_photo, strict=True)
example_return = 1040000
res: 9.91
